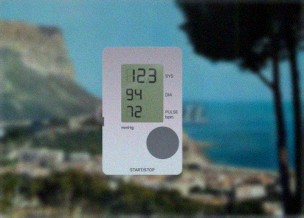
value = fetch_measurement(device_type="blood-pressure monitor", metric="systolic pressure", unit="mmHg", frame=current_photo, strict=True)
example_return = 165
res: 123
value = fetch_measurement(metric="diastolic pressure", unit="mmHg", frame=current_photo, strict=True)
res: 94
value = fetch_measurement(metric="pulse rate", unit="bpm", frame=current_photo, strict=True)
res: 72
